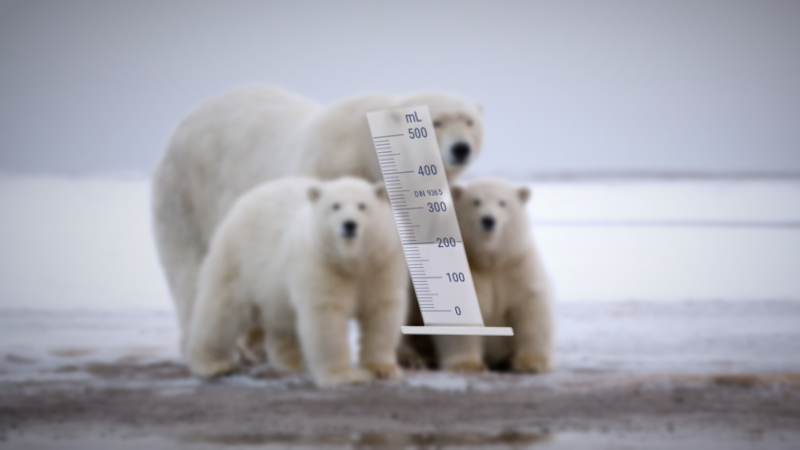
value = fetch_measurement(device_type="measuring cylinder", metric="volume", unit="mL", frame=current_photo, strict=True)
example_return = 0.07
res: 200
